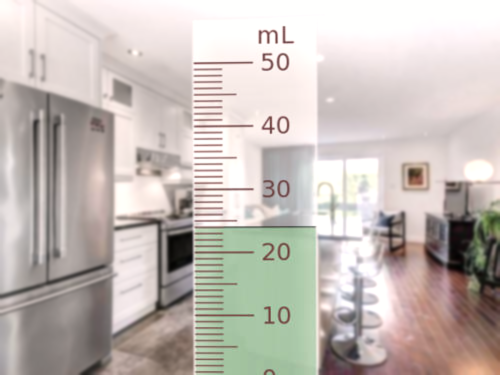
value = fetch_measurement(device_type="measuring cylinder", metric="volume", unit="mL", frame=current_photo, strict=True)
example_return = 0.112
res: 24
